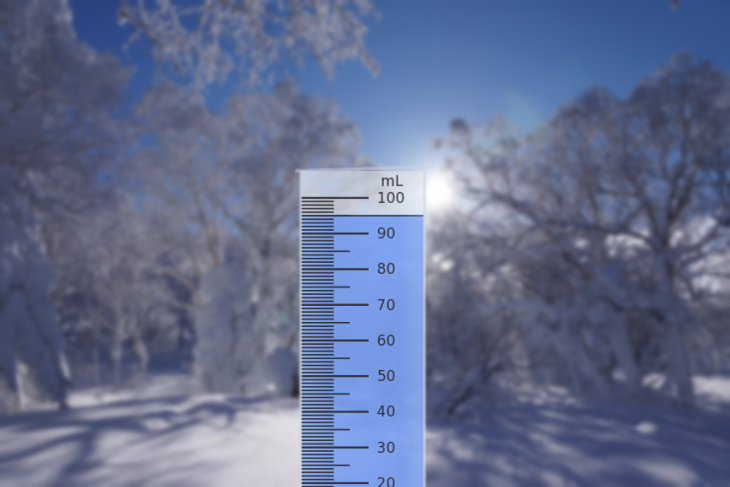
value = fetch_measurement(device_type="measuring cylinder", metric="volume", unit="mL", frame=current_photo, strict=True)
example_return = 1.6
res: 95
